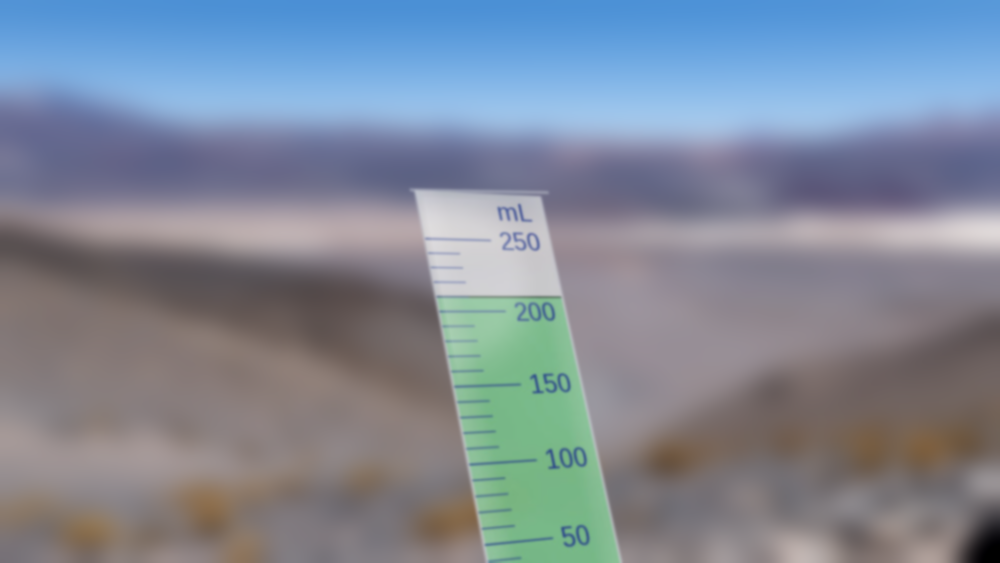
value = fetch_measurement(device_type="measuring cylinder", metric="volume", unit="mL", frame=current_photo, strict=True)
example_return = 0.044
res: 210
